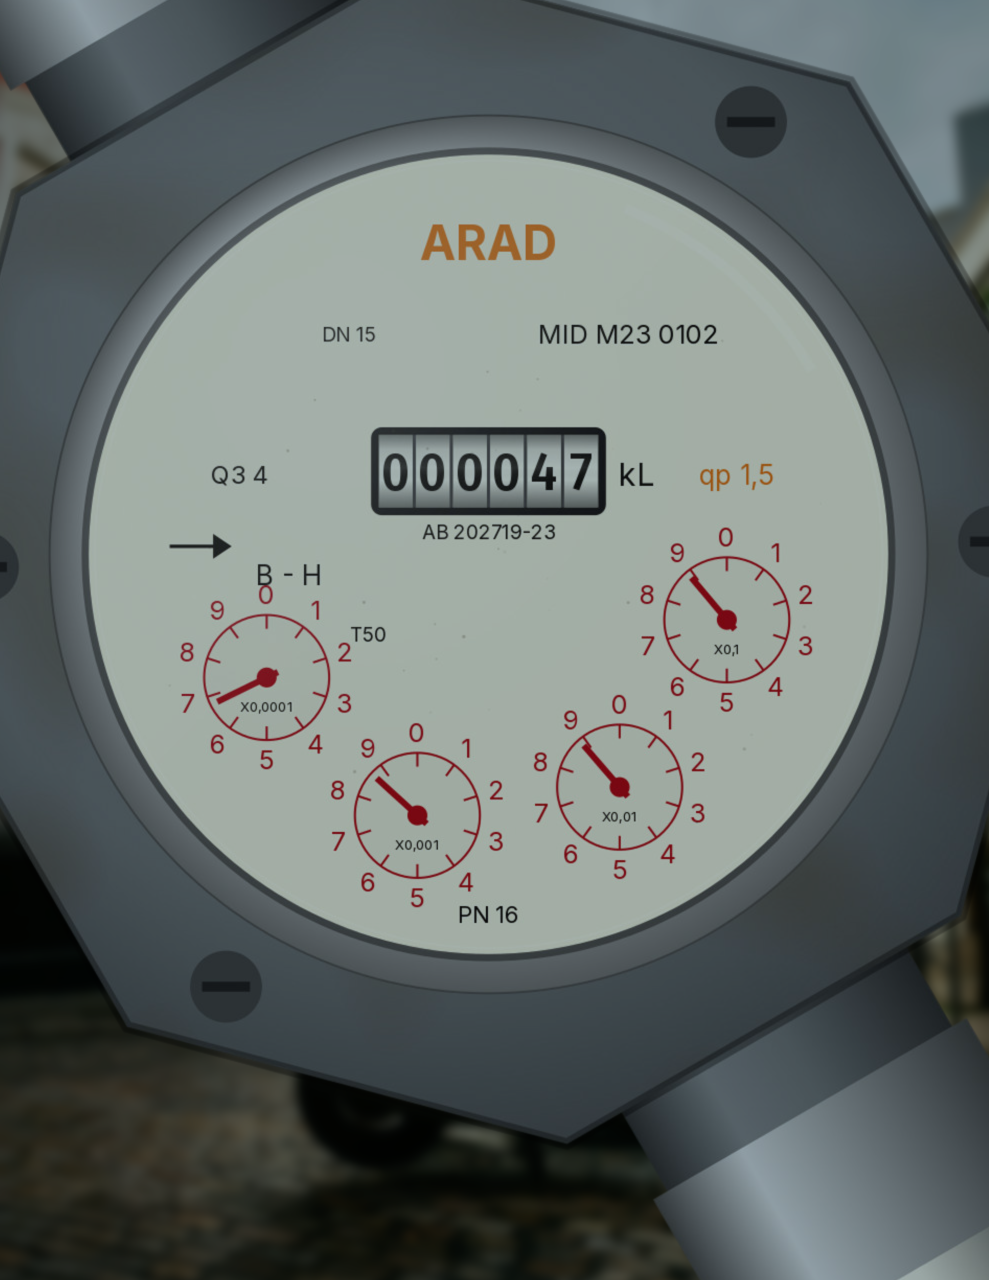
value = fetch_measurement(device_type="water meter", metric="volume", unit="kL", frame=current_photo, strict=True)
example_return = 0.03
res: 47.8886
